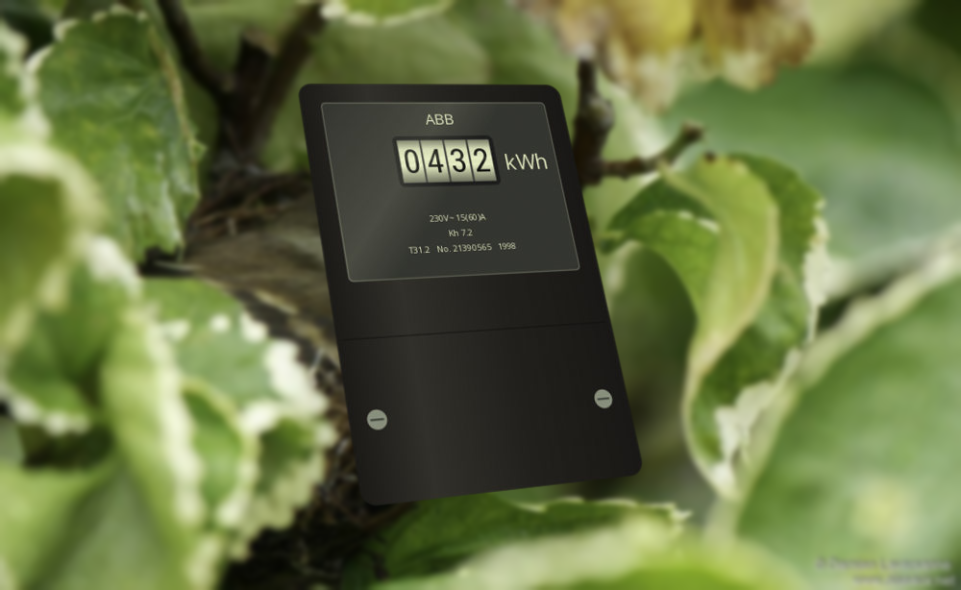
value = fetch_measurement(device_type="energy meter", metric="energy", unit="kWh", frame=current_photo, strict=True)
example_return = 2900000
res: 432
